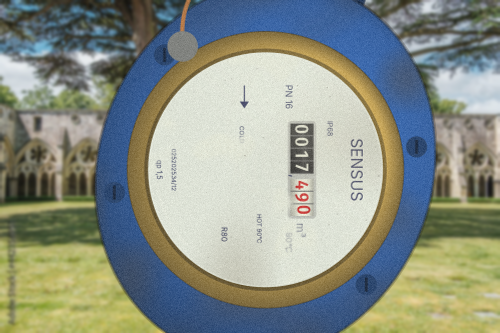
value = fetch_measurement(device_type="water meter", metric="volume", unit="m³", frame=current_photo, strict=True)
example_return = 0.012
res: 17.490
